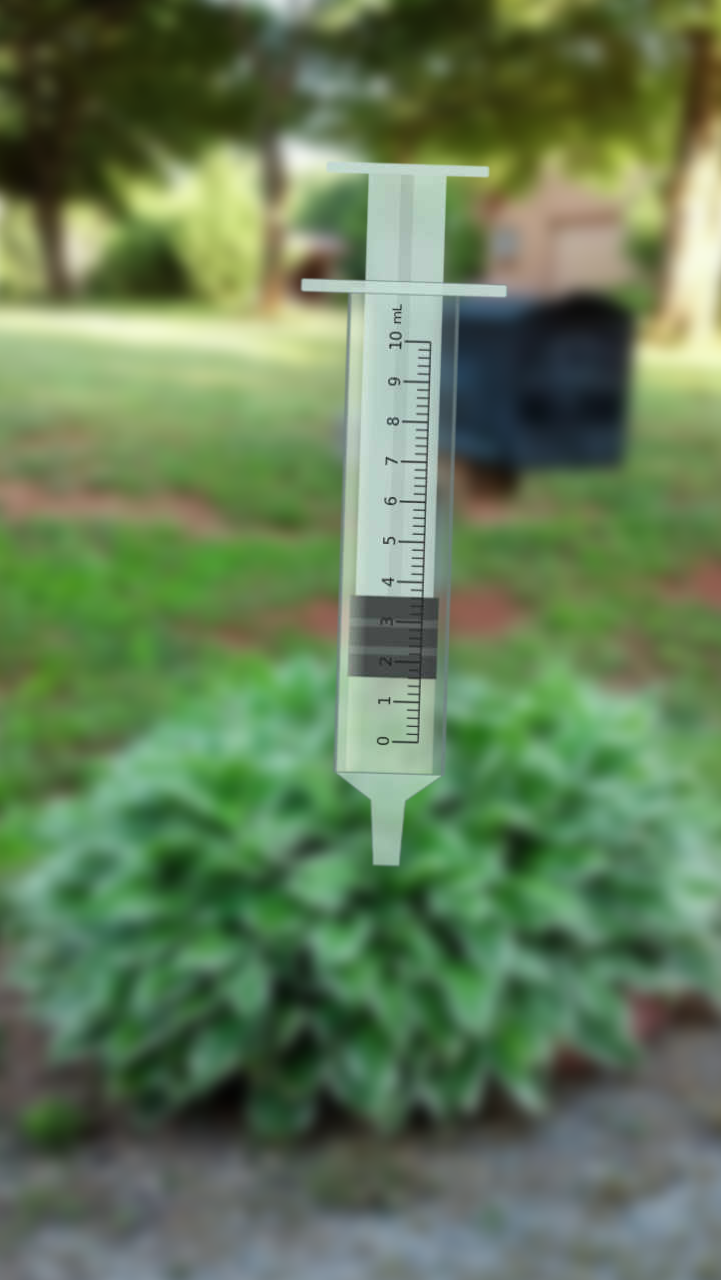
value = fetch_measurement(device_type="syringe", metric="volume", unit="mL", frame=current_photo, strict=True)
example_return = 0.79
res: 1.6
